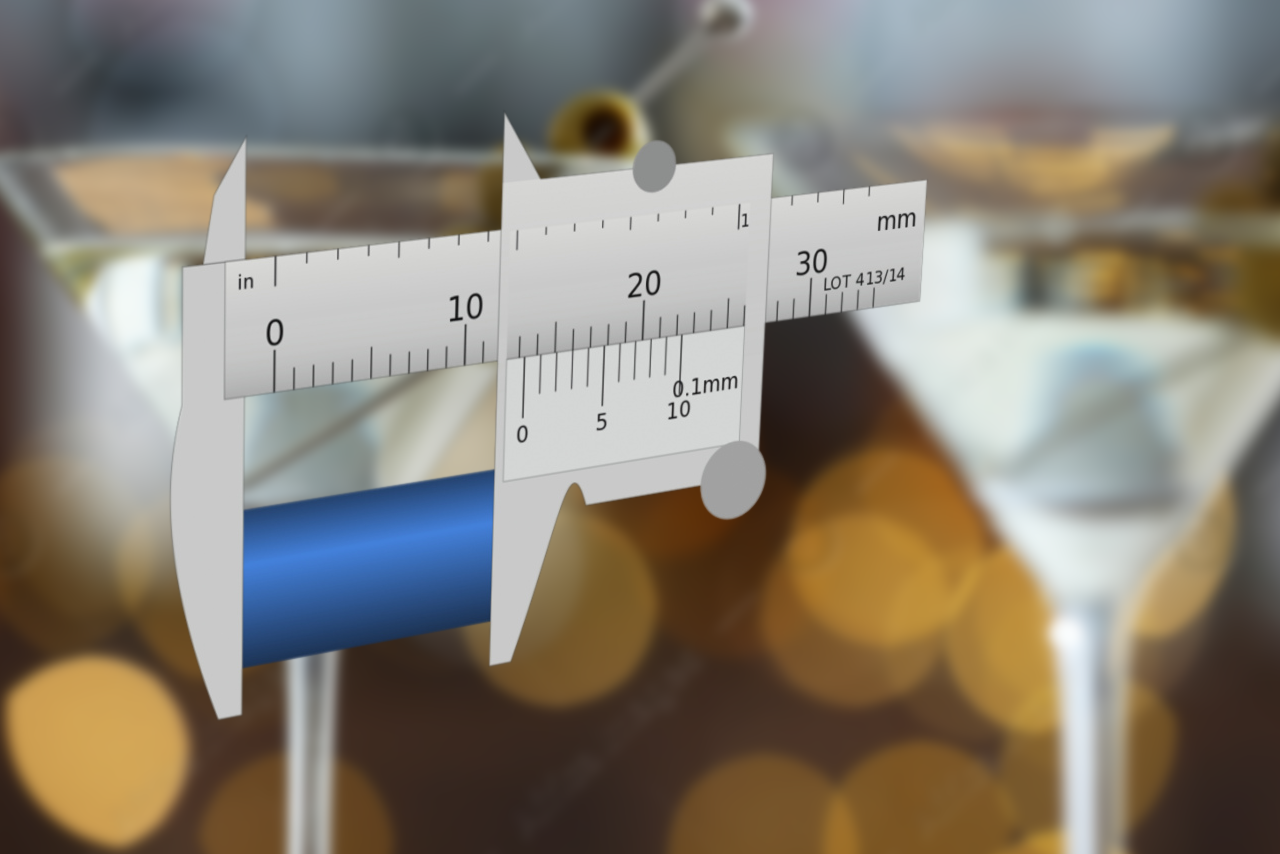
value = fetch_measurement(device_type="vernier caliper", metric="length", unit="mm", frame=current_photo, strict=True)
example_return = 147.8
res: 13.3
